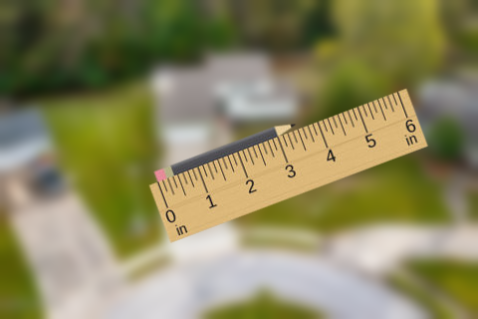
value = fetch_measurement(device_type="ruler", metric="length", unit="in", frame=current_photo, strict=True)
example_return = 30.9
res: 3.5
